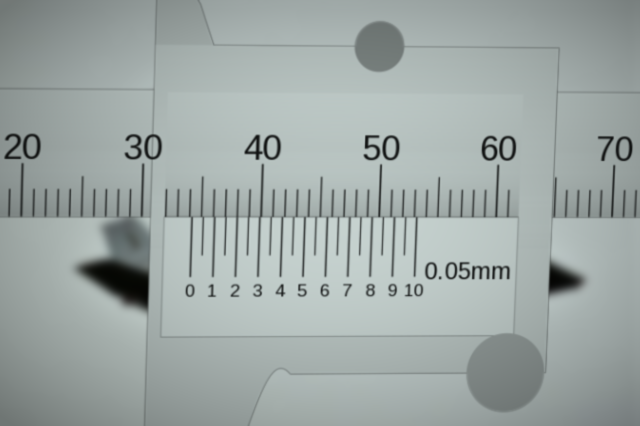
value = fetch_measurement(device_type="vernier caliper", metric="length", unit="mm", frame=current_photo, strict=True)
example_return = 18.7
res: 34.2
